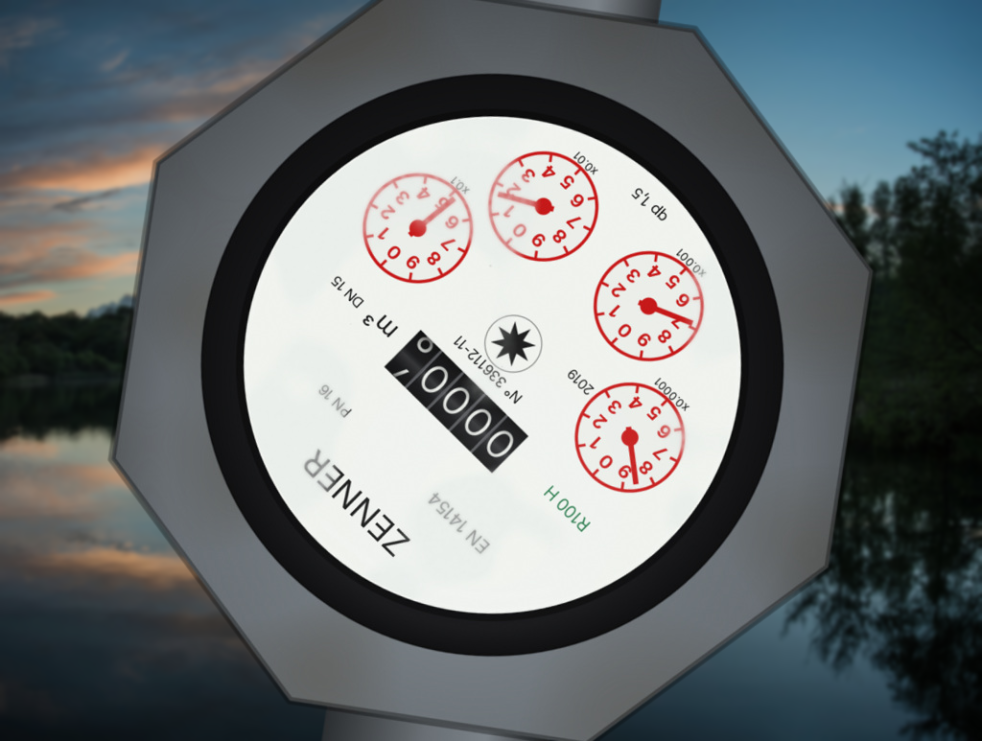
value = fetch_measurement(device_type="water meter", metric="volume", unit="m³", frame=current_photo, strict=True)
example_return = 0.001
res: 7.5168
